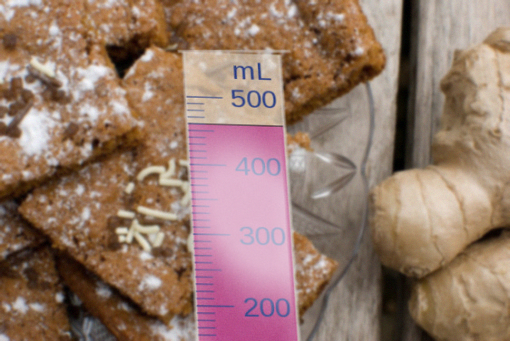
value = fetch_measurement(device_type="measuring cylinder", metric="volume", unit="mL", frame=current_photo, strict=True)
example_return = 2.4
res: 460
